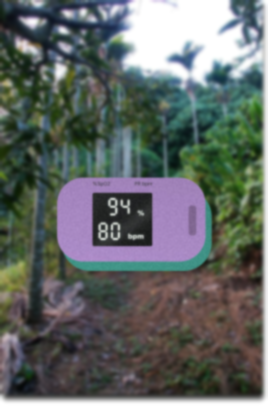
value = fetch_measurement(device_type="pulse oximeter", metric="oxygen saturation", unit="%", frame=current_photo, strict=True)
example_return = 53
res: 94
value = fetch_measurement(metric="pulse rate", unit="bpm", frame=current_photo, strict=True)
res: 80
